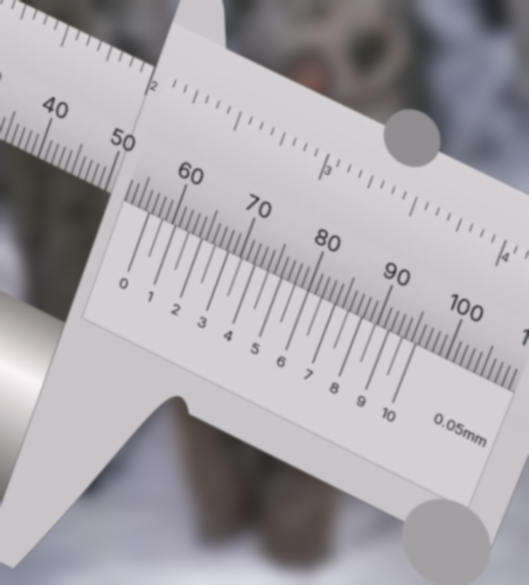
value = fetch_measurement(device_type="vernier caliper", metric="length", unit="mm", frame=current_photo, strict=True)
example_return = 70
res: 56.6
